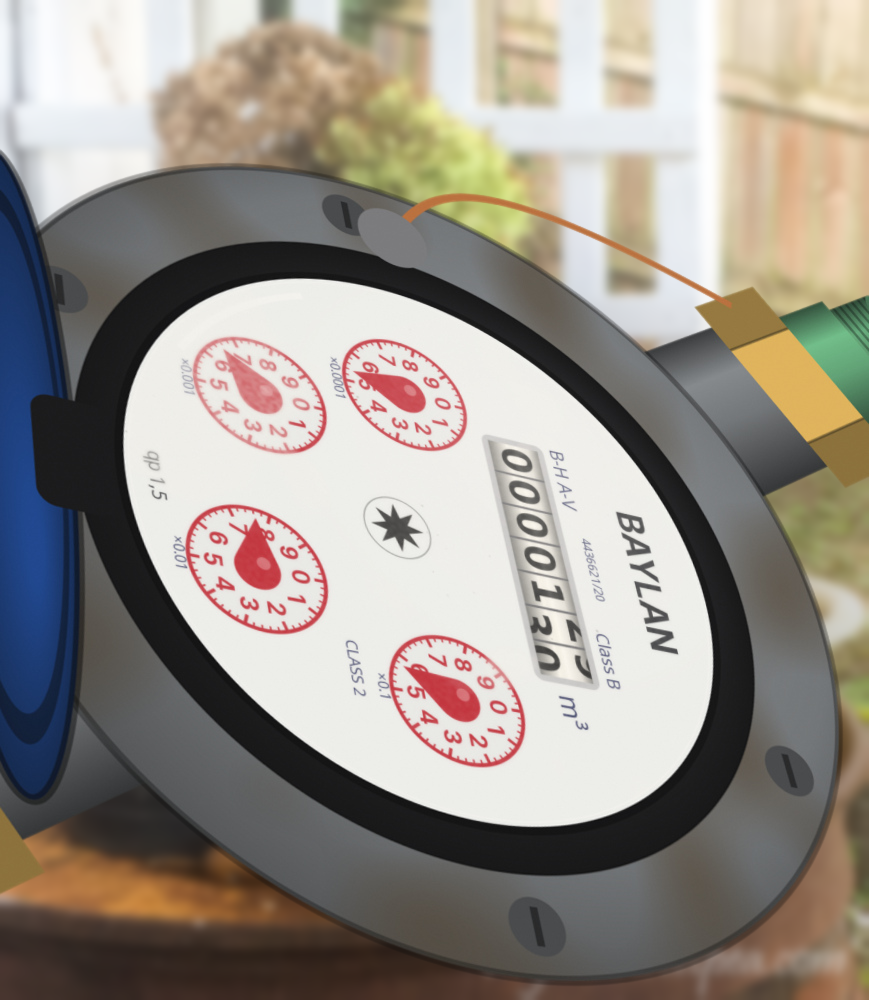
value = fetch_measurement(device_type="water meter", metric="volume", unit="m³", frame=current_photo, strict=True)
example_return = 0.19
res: 129.5765
